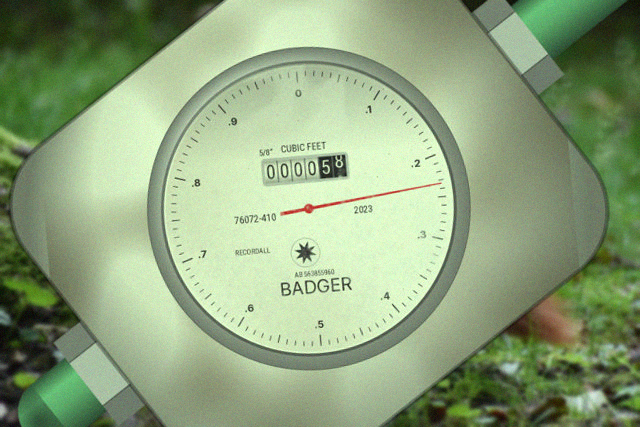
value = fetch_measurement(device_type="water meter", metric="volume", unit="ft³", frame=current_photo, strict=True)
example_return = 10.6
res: 58.23
